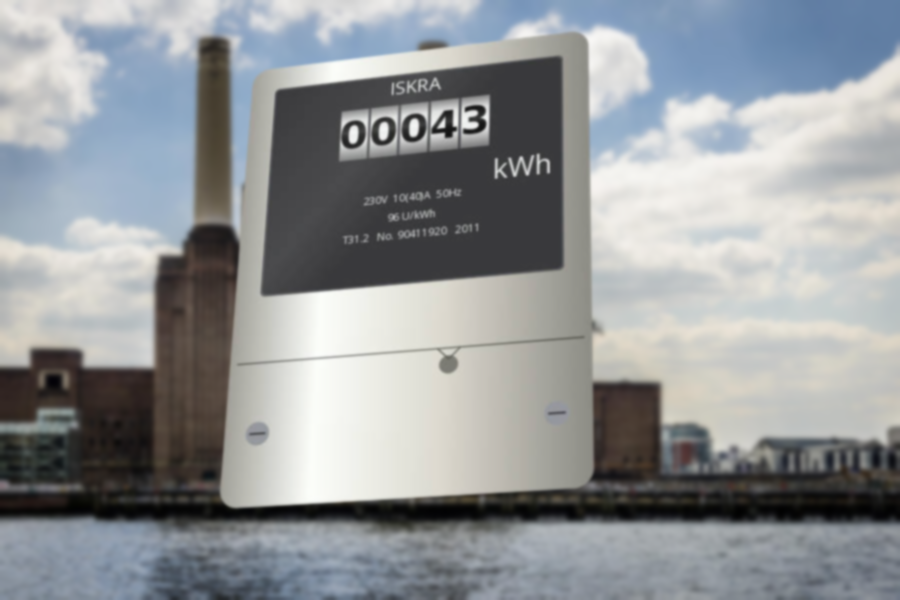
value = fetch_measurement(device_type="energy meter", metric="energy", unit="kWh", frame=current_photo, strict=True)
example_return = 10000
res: 43
